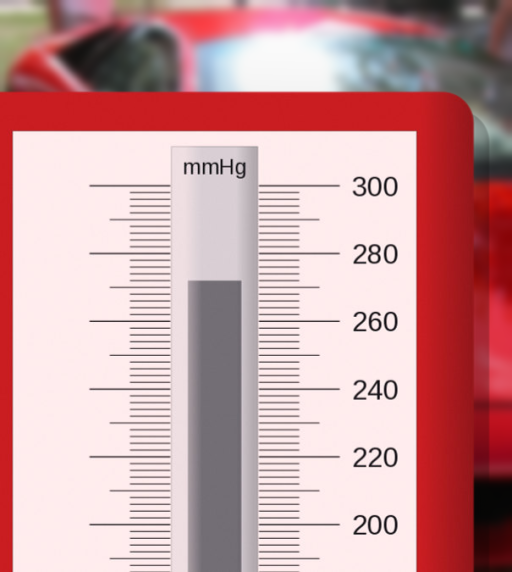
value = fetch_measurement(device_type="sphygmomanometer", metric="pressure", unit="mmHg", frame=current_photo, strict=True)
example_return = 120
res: 272
